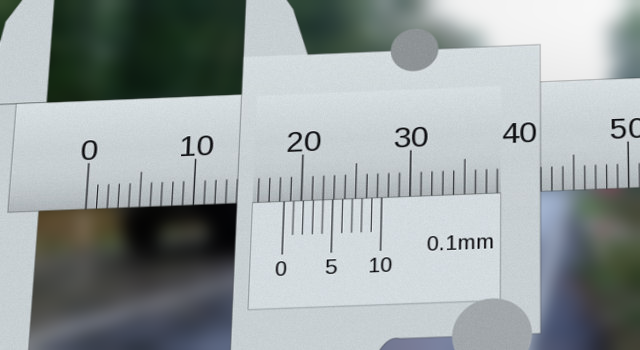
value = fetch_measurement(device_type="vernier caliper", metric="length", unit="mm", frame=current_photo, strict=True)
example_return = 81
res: 18.4
